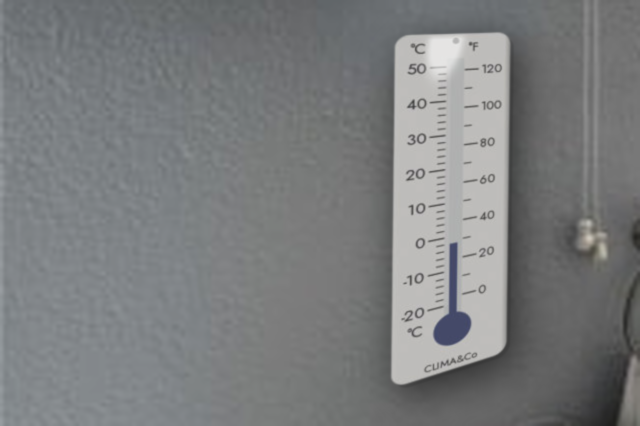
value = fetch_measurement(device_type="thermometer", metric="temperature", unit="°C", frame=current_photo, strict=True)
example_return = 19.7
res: -2
